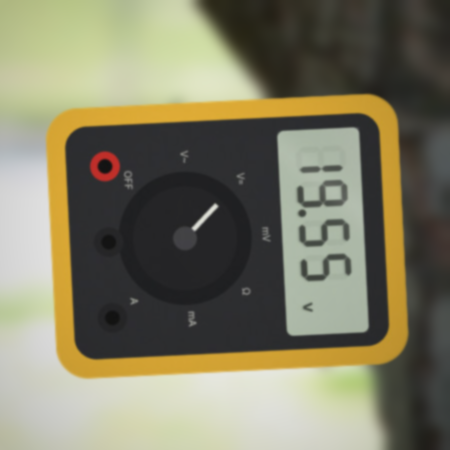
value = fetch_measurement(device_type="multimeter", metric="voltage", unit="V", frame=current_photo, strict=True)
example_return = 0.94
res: 19.55
